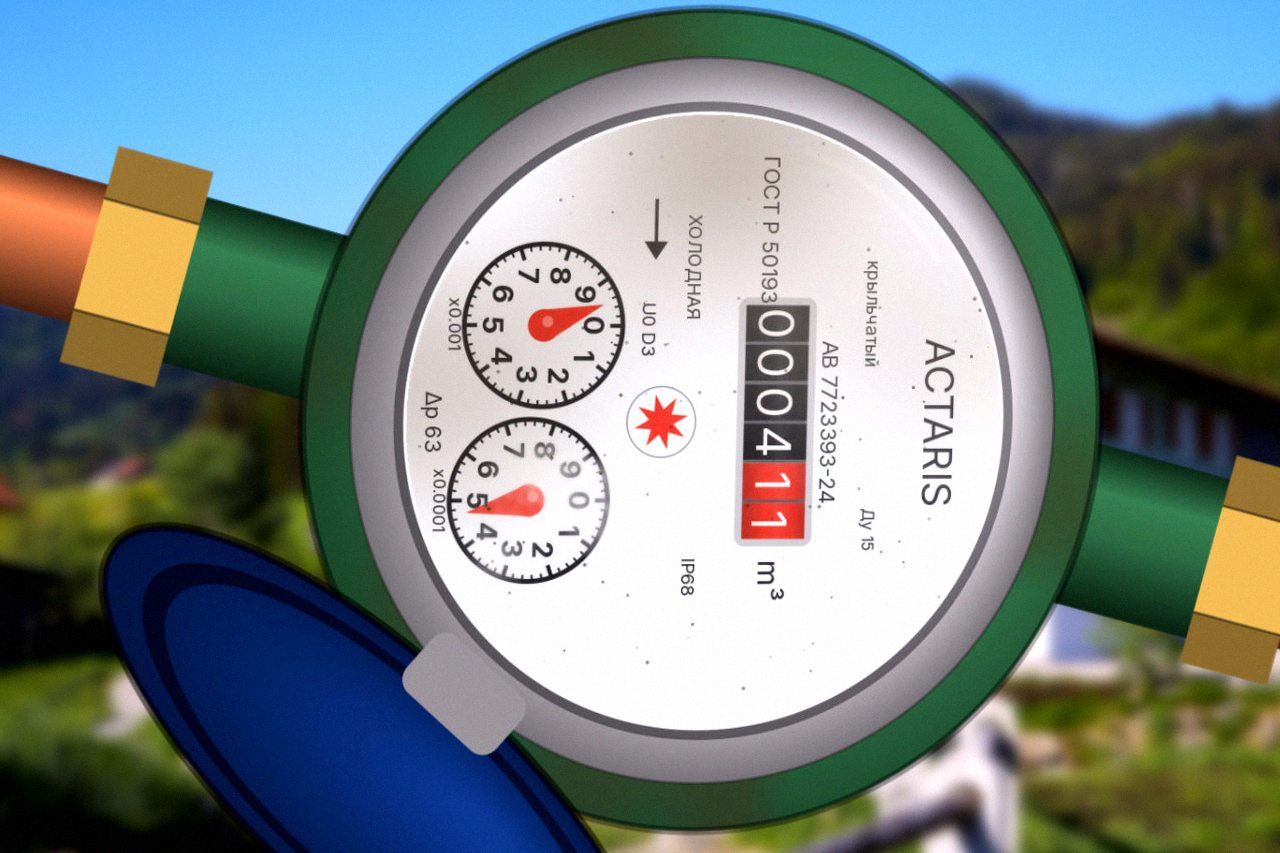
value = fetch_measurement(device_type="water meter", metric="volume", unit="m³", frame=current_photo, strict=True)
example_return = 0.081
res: 4.1094
